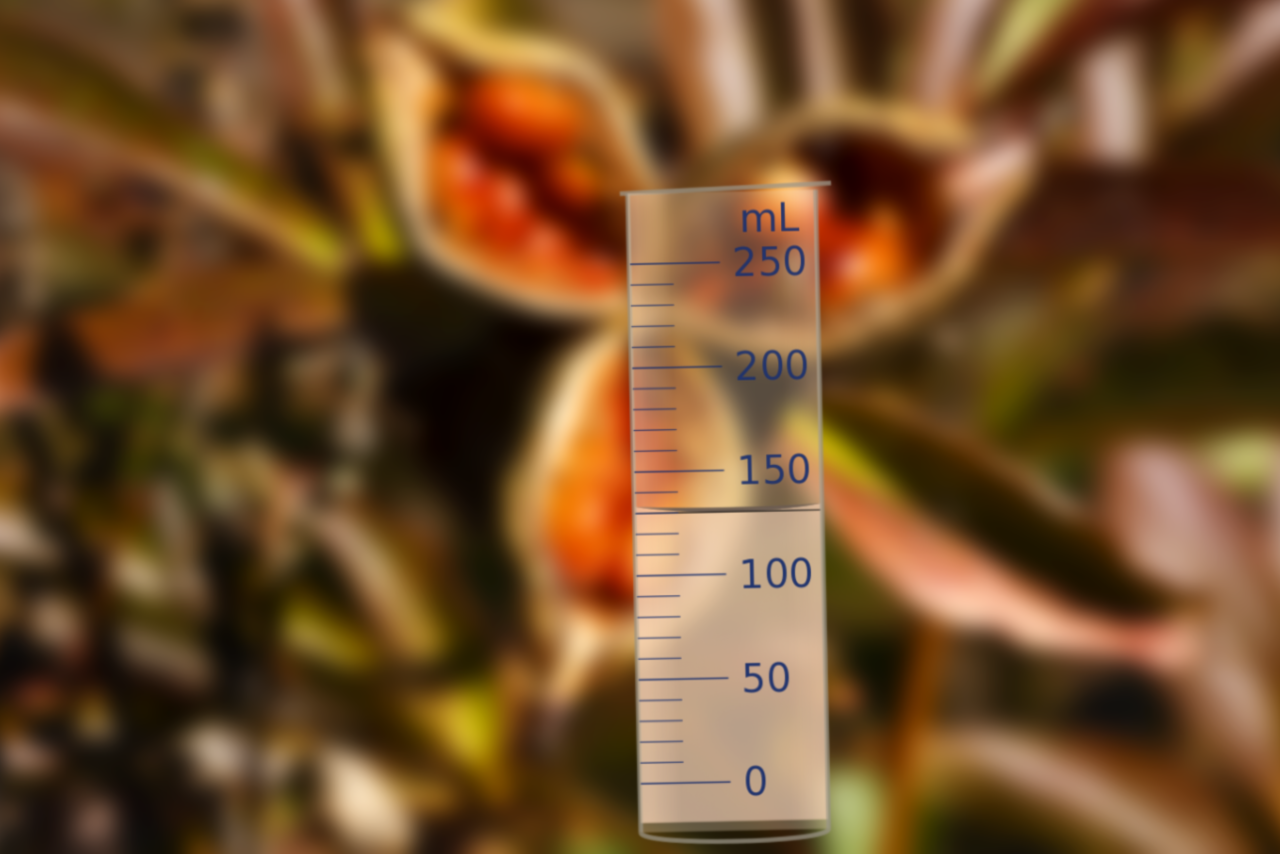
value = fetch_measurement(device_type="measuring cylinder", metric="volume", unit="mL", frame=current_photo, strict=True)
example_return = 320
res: 130
